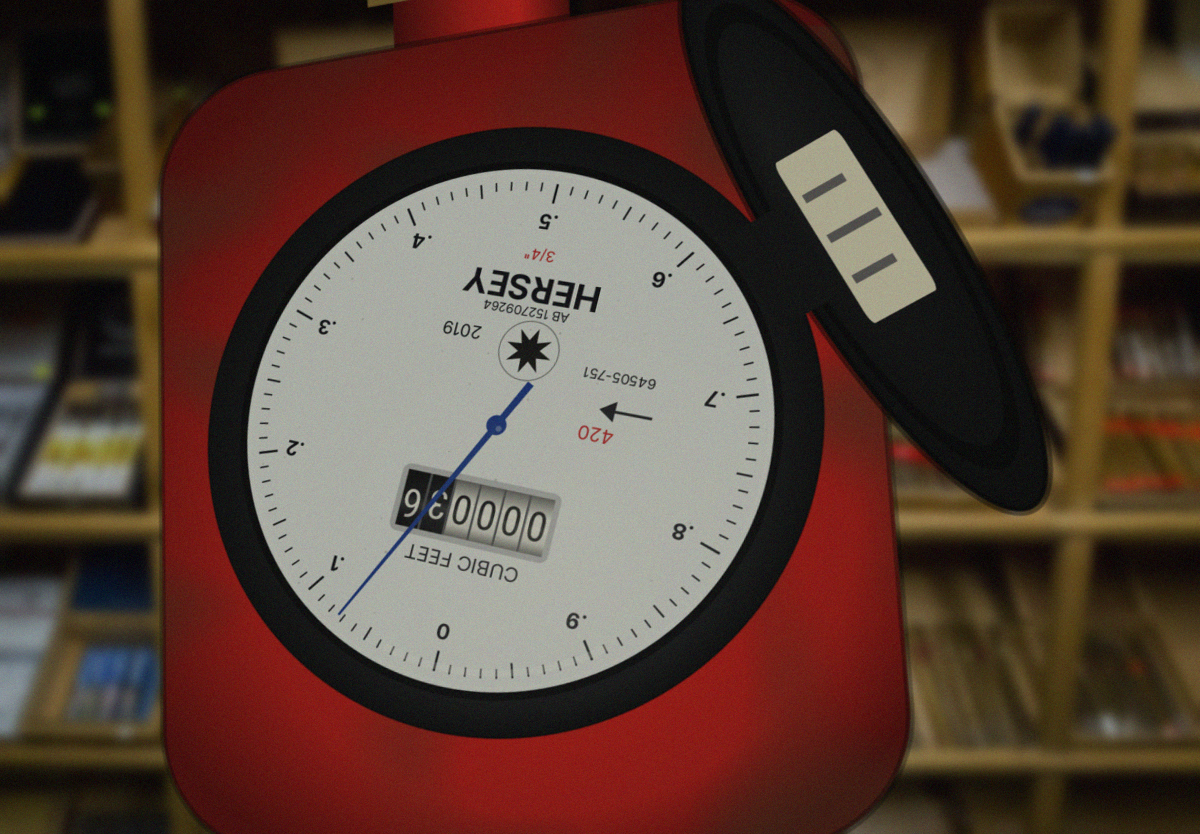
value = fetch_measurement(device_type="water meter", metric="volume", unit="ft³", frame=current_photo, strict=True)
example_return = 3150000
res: 36.07
